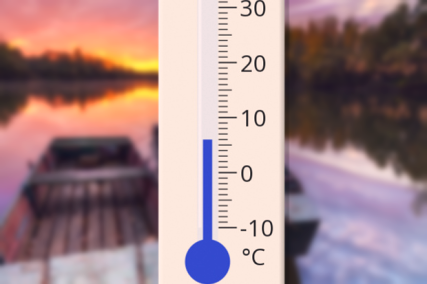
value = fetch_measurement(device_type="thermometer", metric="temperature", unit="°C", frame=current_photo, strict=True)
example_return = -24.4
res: 6
